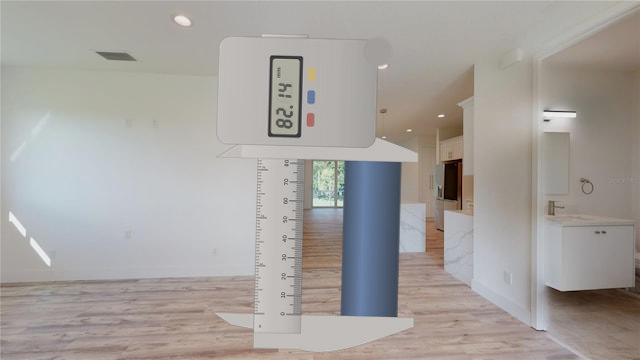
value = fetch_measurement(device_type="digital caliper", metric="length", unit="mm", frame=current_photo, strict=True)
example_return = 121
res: 82.14
